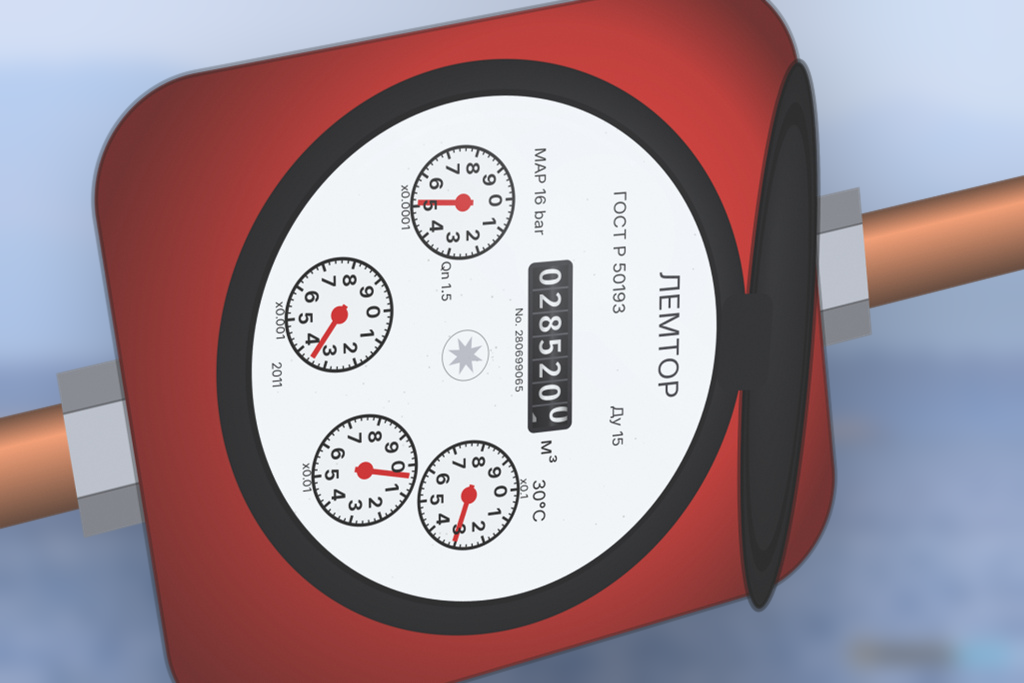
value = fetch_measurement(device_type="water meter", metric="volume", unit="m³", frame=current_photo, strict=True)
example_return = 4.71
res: 285200.3035
